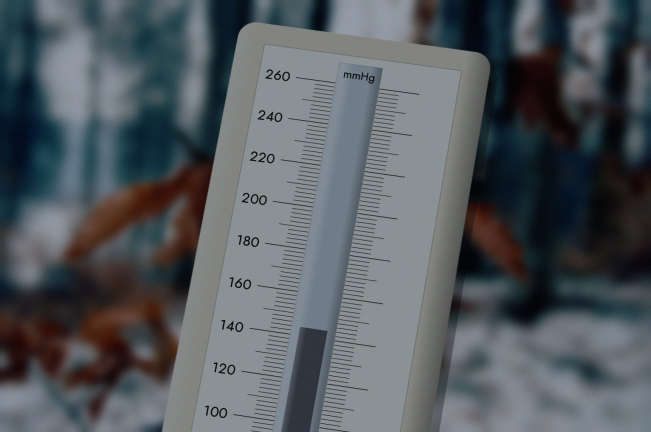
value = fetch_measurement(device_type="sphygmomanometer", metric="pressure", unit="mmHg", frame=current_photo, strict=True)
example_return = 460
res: 144
